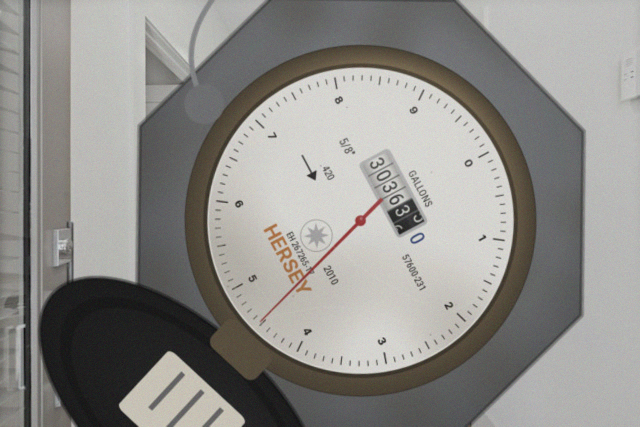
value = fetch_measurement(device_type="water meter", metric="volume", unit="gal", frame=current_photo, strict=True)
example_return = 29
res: 3036354.5
